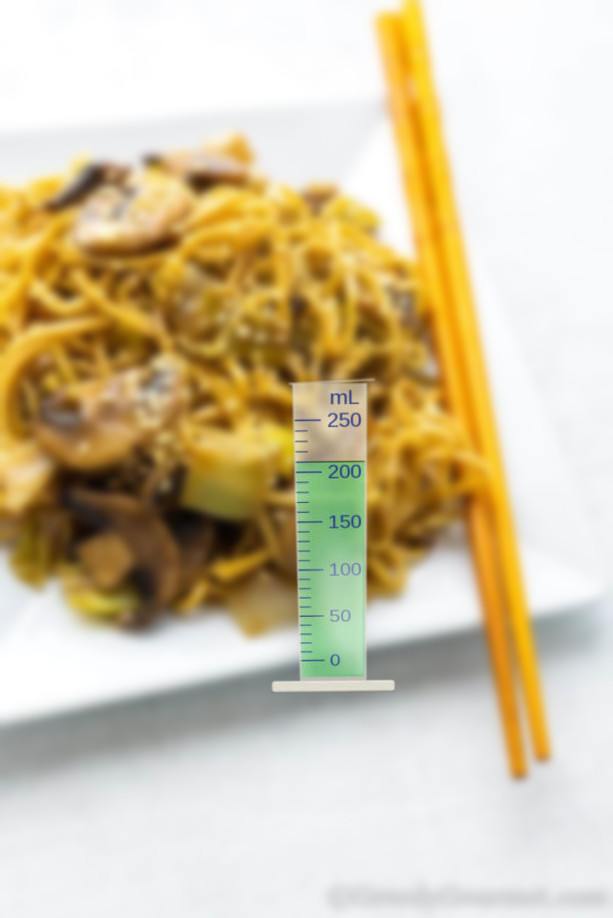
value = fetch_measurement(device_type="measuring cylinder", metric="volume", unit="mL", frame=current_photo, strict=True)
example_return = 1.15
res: 210
